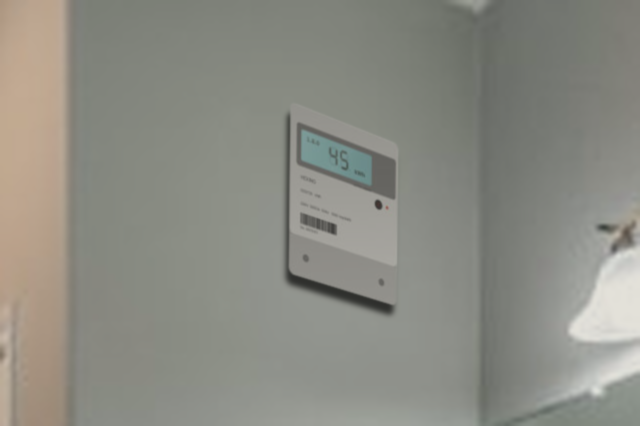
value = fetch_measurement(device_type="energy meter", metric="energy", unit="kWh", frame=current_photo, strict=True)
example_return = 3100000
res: 45
